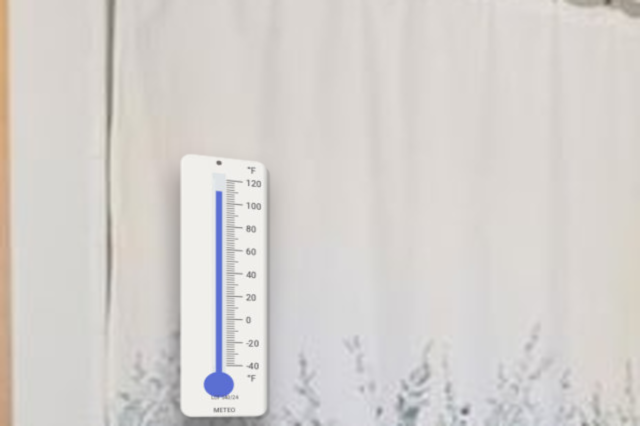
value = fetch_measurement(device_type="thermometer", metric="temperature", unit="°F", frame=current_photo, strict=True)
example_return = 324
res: 110
